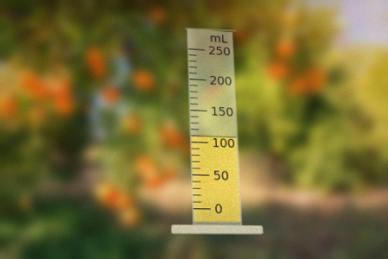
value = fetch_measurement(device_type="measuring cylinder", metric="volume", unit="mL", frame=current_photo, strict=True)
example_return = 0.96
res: 110
